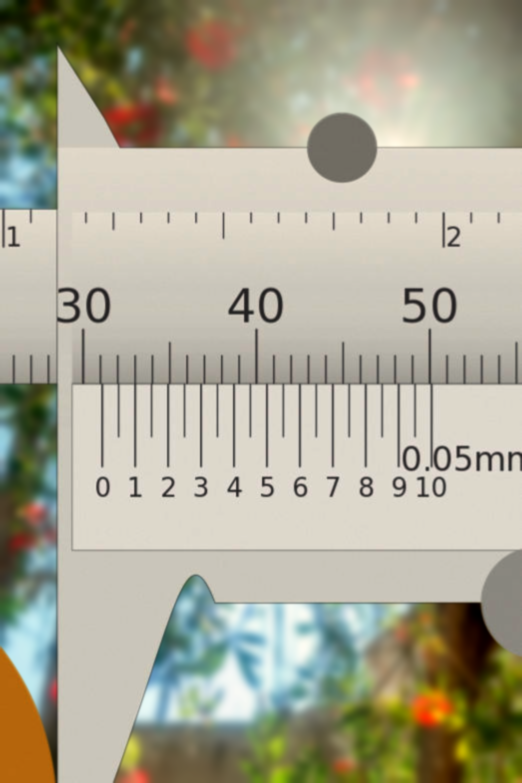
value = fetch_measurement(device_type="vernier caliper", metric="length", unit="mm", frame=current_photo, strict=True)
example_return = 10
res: 31.1
